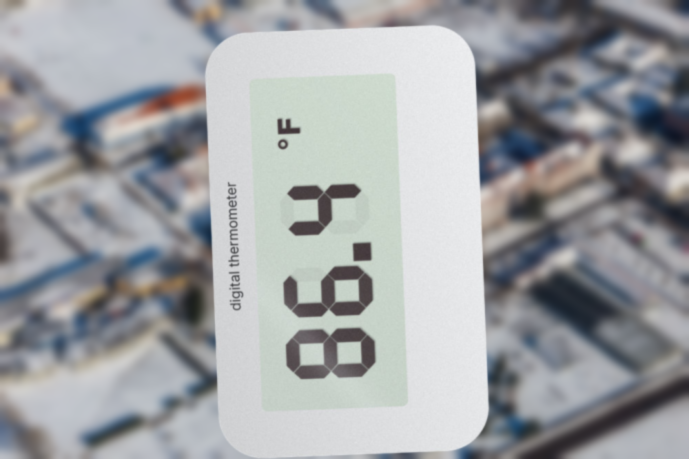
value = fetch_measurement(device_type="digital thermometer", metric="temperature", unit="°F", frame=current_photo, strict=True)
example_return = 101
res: 86.4
